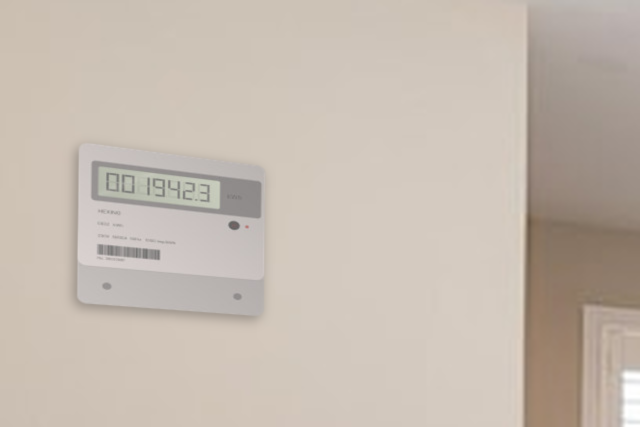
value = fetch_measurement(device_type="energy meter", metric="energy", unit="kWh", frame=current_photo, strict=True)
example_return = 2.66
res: 1942.3
